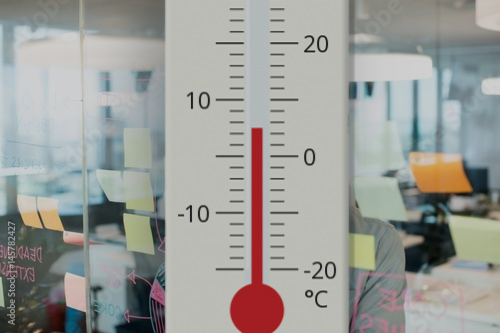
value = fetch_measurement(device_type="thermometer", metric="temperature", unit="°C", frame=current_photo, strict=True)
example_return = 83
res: 5
